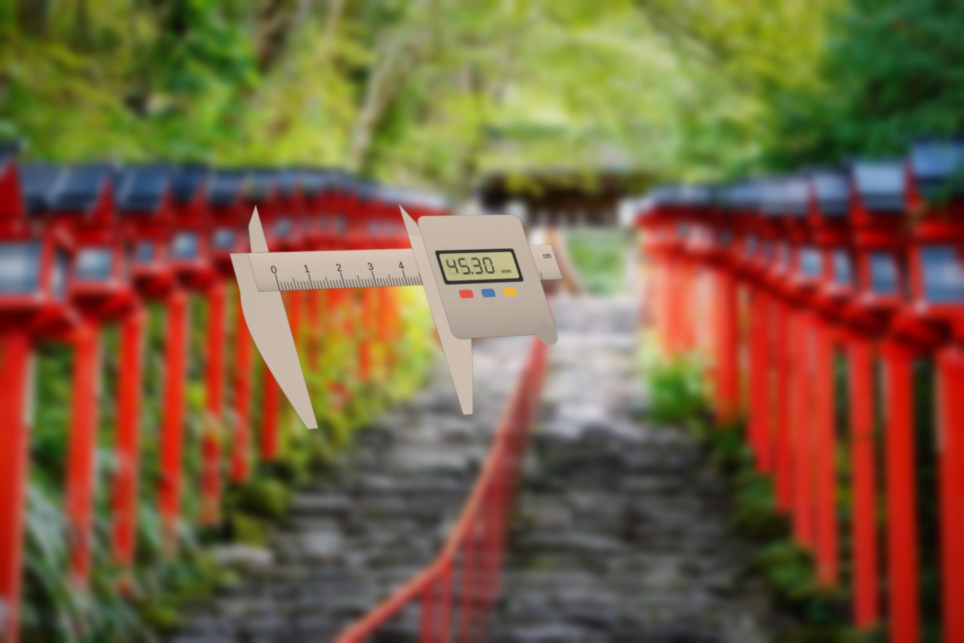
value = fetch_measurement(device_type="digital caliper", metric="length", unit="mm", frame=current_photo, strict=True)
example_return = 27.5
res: 45.30
